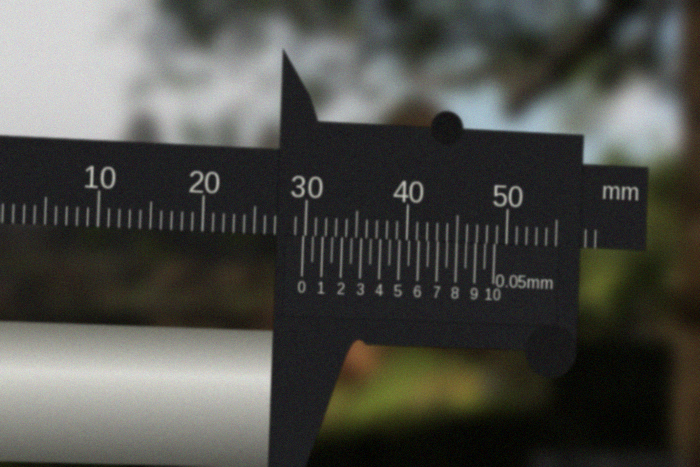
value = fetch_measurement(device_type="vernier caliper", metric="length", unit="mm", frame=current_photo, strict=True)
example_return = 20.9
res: 29.8
